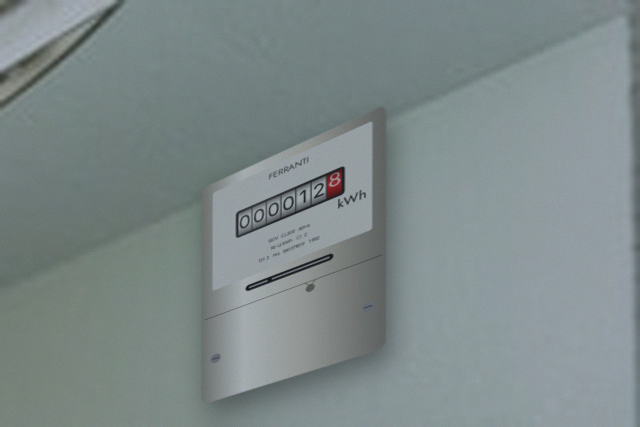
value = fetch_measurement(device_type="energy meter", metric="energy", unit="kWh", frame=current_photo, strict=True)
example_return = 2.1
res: 12.8
